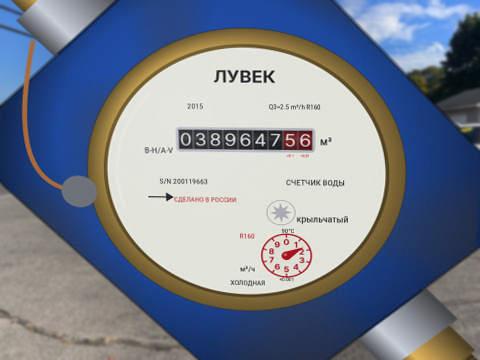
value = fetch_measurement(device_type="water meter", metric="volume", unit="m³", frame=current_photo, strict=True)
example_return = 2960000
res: 389647.561
